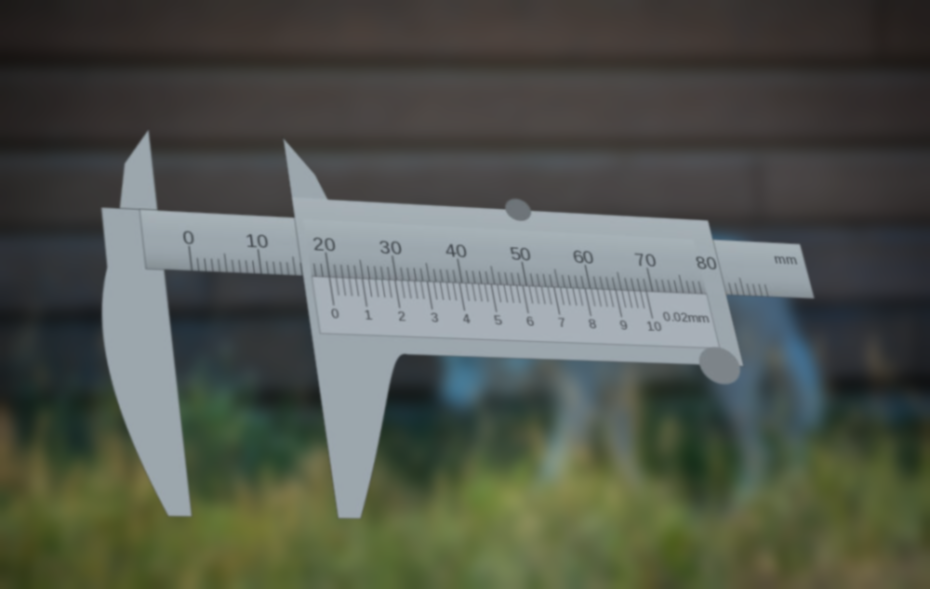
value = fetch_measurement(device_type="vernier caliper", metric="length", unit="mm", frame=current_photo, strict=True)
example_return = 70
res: 20.0
